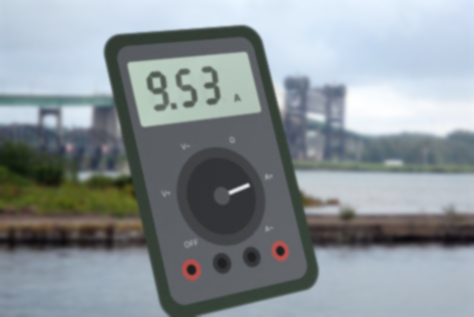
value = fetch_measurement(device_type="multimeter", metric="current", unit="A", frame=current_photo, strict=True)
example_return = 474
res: 9.53
